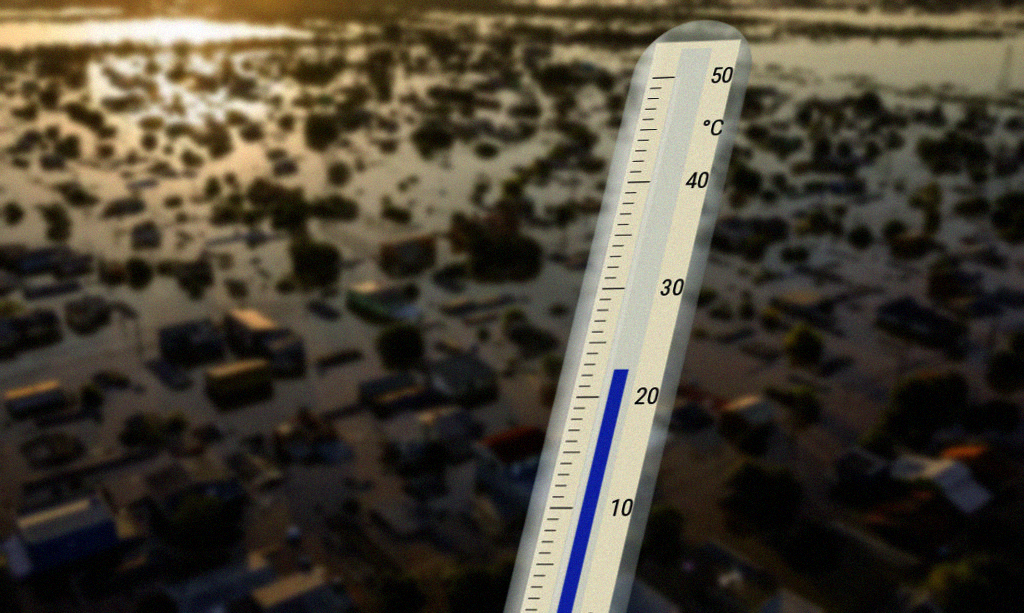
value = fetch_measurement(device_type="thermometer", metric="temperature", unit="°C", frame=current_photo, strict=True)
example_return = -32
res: 22.5
